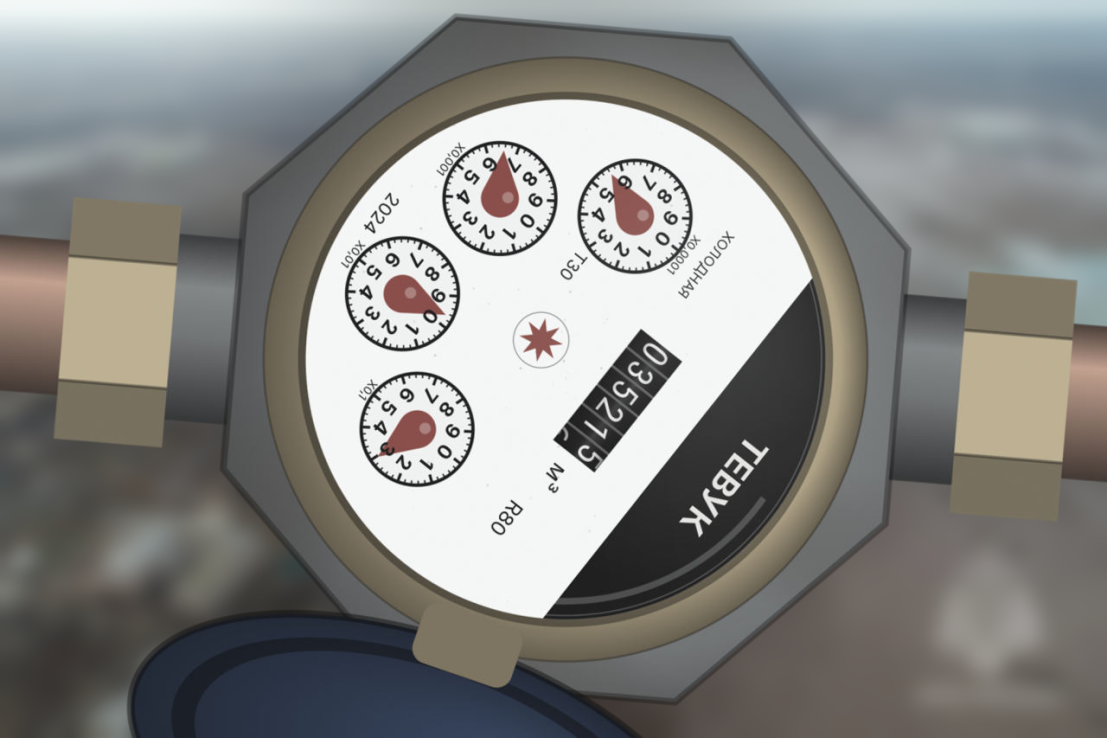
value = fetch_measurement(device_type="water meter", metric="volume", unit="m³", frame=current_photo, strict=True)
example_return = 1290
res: 35215.2965
